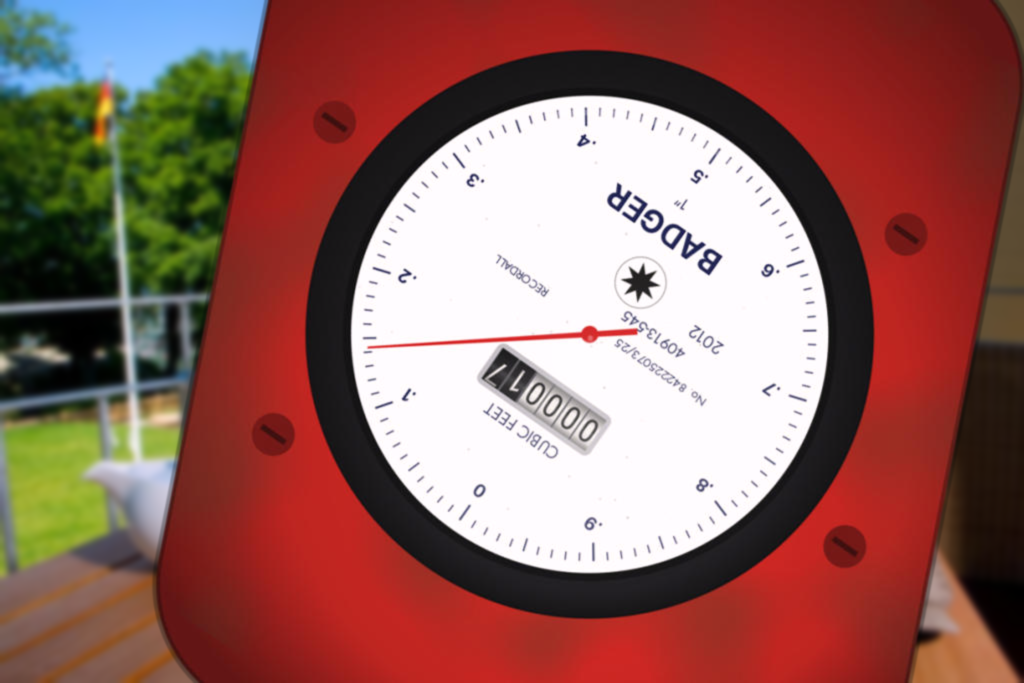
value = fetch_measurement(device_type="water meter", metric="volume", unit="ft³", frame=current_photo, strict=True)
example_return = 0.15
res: 17.14
